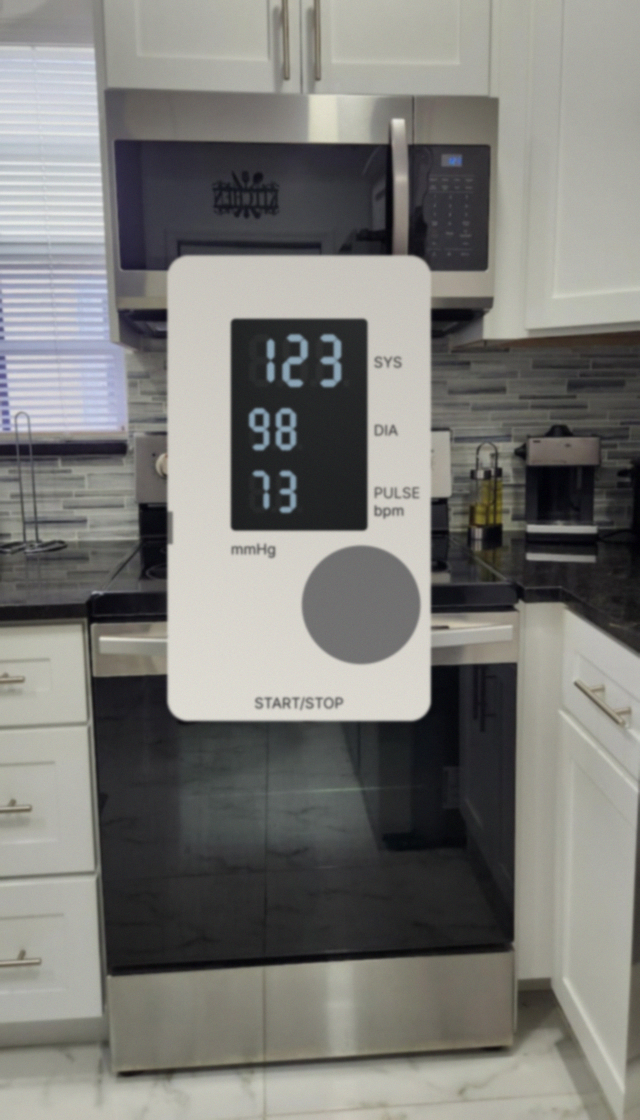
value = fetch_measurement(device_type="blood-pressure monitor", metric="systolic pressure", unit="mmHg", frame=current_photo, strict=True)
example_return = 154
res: 123
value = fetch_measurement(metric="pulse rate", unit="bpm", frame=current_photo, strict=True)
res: 73
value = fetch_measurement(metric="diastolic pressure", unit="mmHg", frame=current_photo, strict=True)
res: 98
